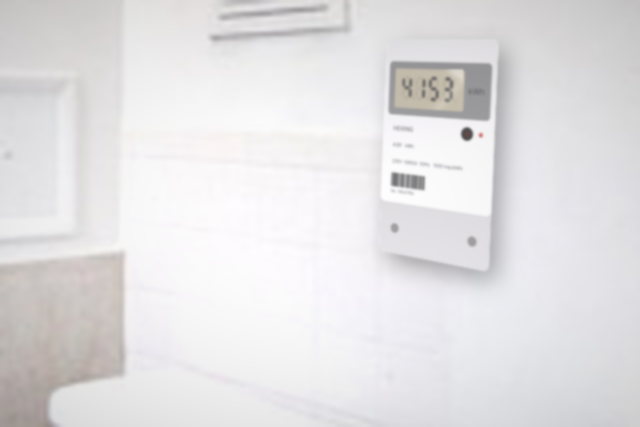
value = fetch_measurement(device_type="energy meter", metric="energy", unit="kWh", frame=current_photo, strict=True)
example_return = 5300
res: 4153
